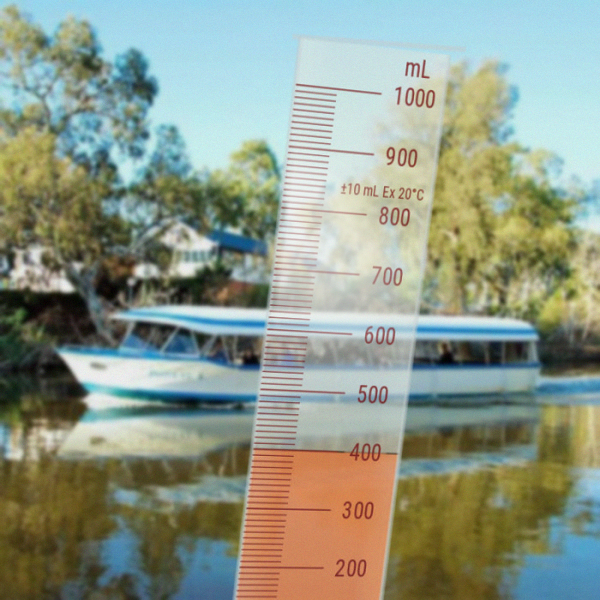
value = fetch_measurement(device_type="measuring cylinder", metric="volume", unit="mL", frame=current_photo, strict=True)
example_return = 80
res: 400
